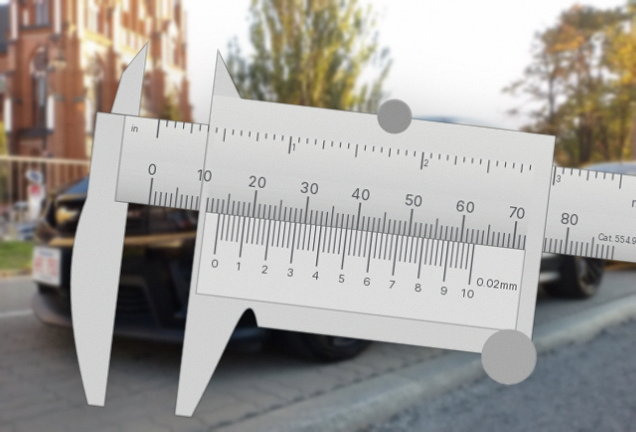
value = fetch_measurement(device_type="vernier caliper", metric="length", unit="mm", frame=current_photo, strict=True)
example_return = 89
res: 13.5
